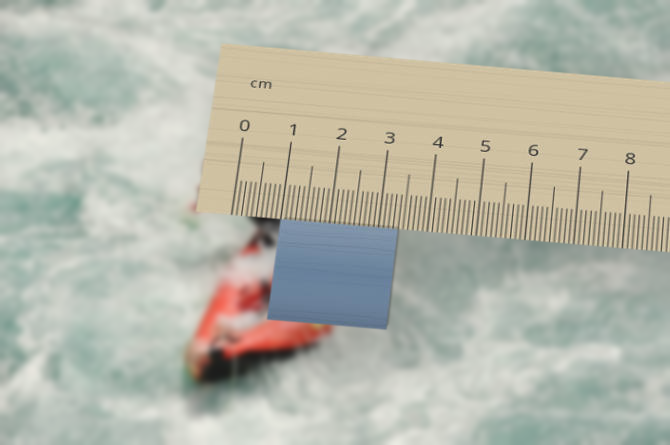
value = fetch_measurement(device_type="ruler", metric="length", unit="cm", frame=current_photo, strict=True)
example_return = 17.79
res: 2.4
